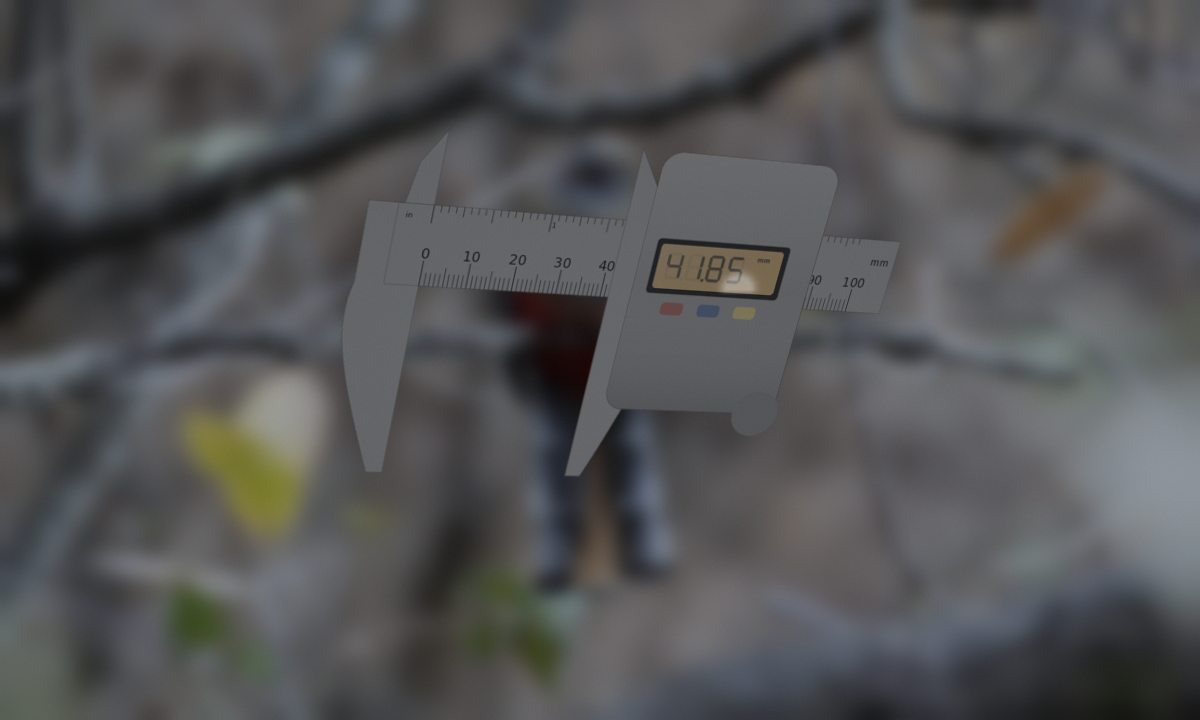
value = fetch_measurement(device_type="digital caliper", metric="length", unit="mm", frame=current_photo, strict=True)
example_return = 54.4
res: 41.85
